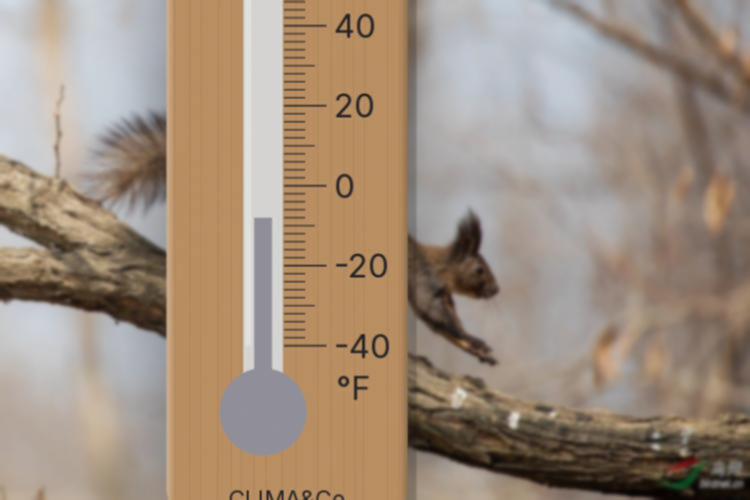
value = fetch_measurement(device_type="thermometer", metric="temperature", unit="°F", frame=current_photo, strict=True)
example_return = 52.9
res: -8
